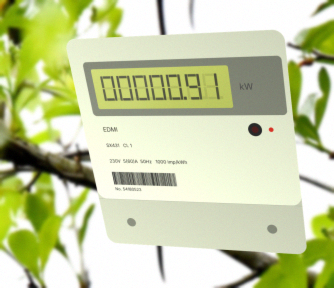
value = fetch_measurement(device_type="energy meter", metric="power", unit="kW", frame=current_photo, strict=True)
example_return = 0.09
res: 0.91
